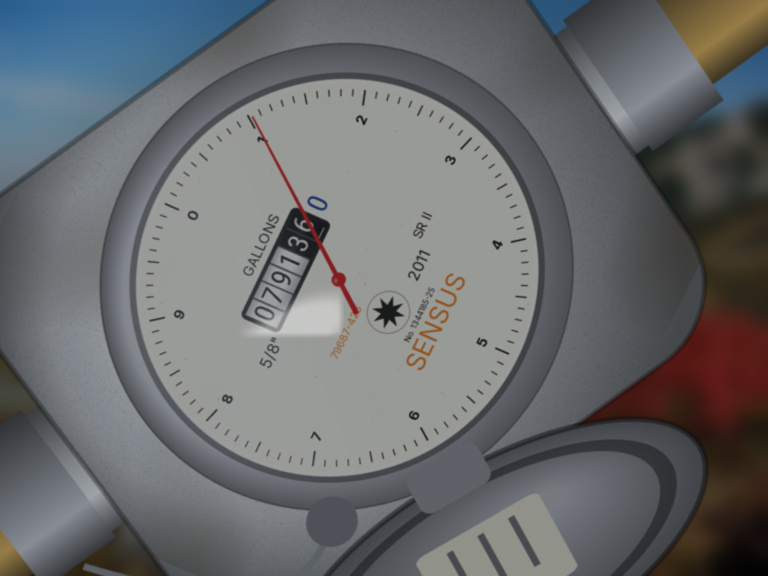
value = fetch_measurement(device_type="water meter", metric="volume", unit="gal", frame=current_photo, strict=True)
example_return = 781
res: 791361.0
